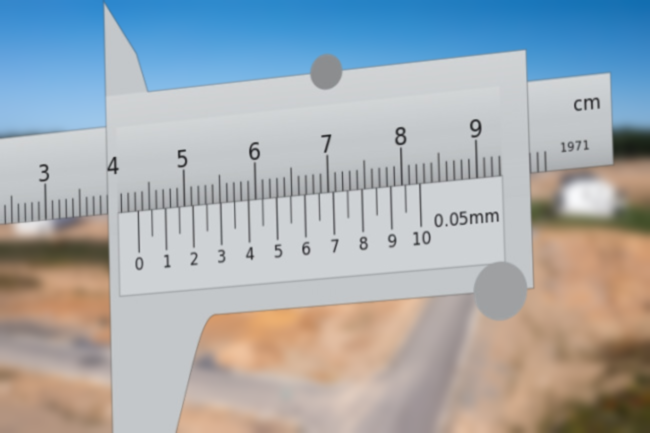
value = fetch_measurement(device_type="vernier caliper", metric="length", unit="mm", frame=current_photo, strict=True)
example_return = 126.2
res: 43.4
